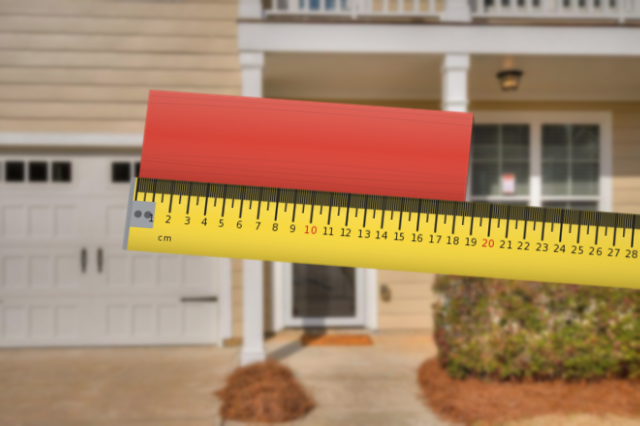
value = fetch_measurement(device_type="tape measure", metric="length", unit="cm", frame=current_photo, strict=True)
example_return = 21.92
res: 18.5
